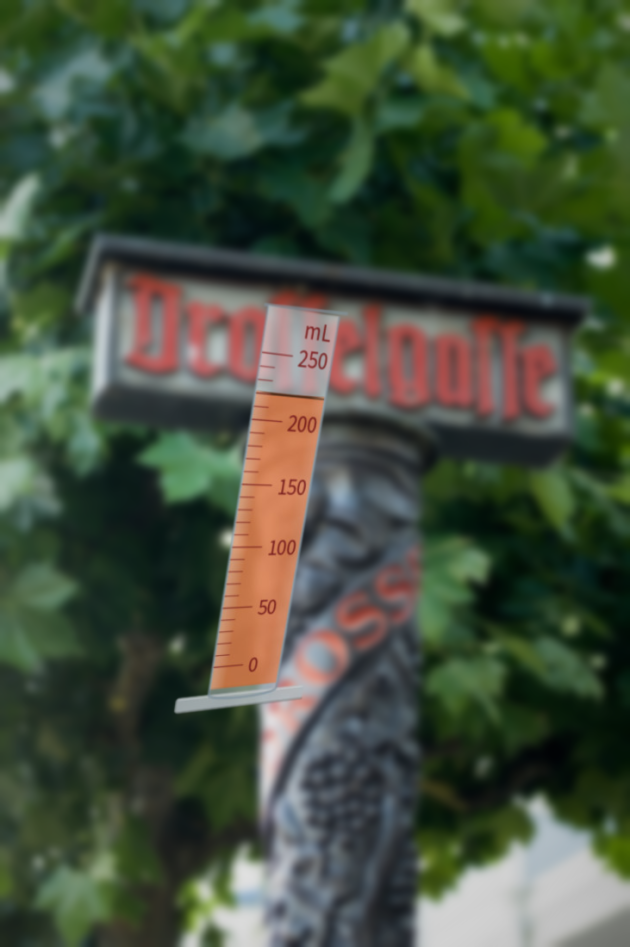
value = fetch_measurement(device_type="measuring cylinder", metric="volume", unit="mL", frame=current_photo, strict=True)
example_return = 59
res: 220
